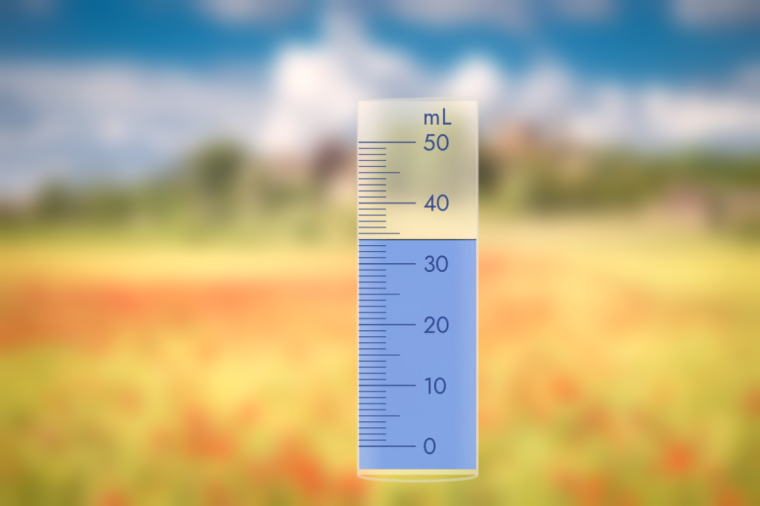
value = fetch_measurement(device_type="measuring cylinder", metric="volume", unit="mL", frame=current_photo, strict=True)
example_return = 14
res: 34
